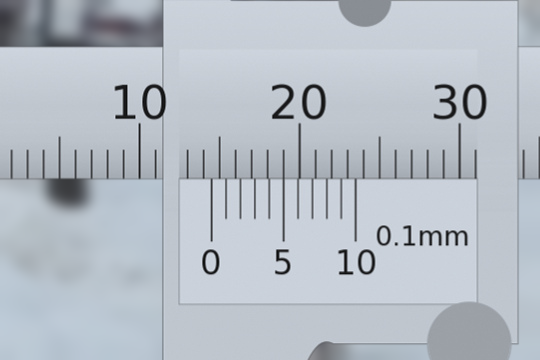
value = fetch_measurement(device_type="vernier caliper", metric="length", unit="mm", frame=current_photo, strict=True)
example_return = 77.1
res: 14.5
